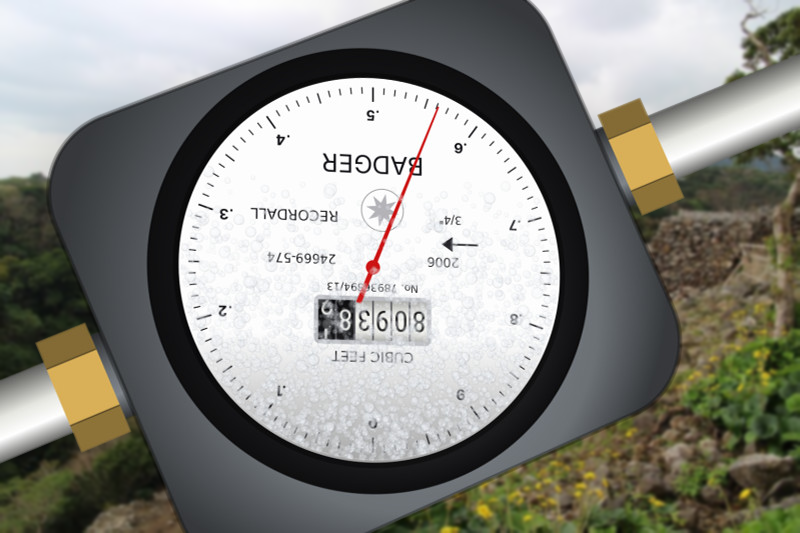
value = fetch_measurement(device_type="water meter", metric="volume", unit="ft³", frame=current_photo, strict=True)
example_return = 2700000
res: 809381.56
